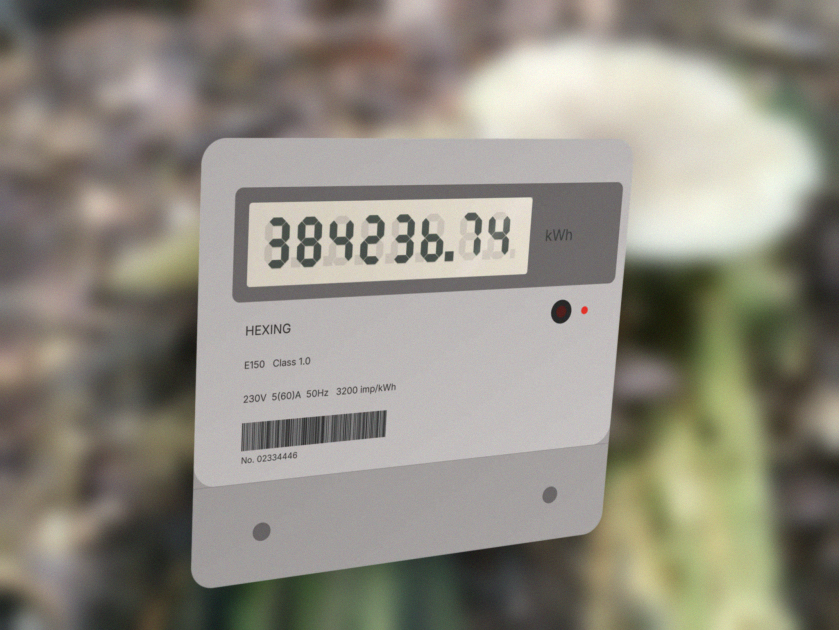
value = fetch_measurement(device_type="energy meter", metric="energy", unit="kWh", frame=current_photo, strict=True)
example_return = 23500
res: 384236.74
